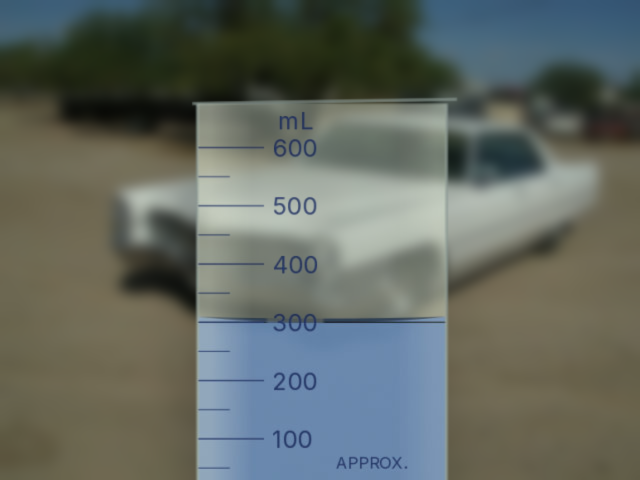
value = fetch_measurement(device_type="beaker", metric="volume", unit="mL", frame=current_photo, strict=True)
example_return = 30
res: 300
